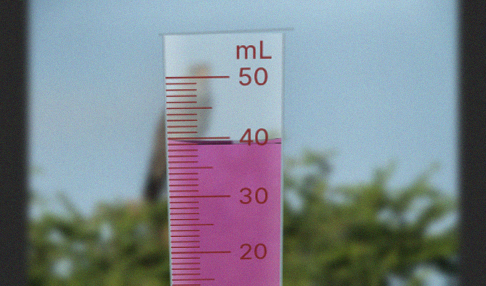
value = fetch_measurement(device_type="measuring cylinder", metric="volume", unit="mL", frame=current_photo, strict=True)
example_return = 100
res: 39
